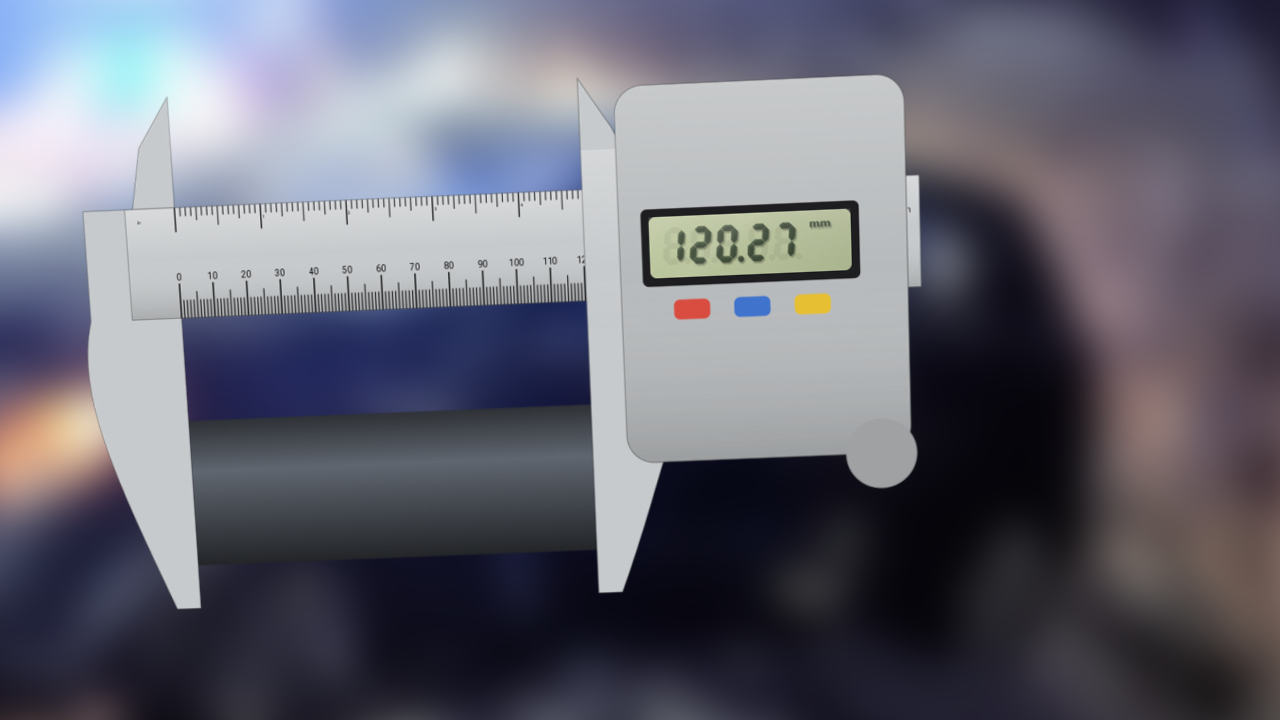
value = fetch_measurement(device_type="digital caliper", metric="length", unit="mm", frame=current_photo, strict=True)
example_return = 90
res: 120.27
